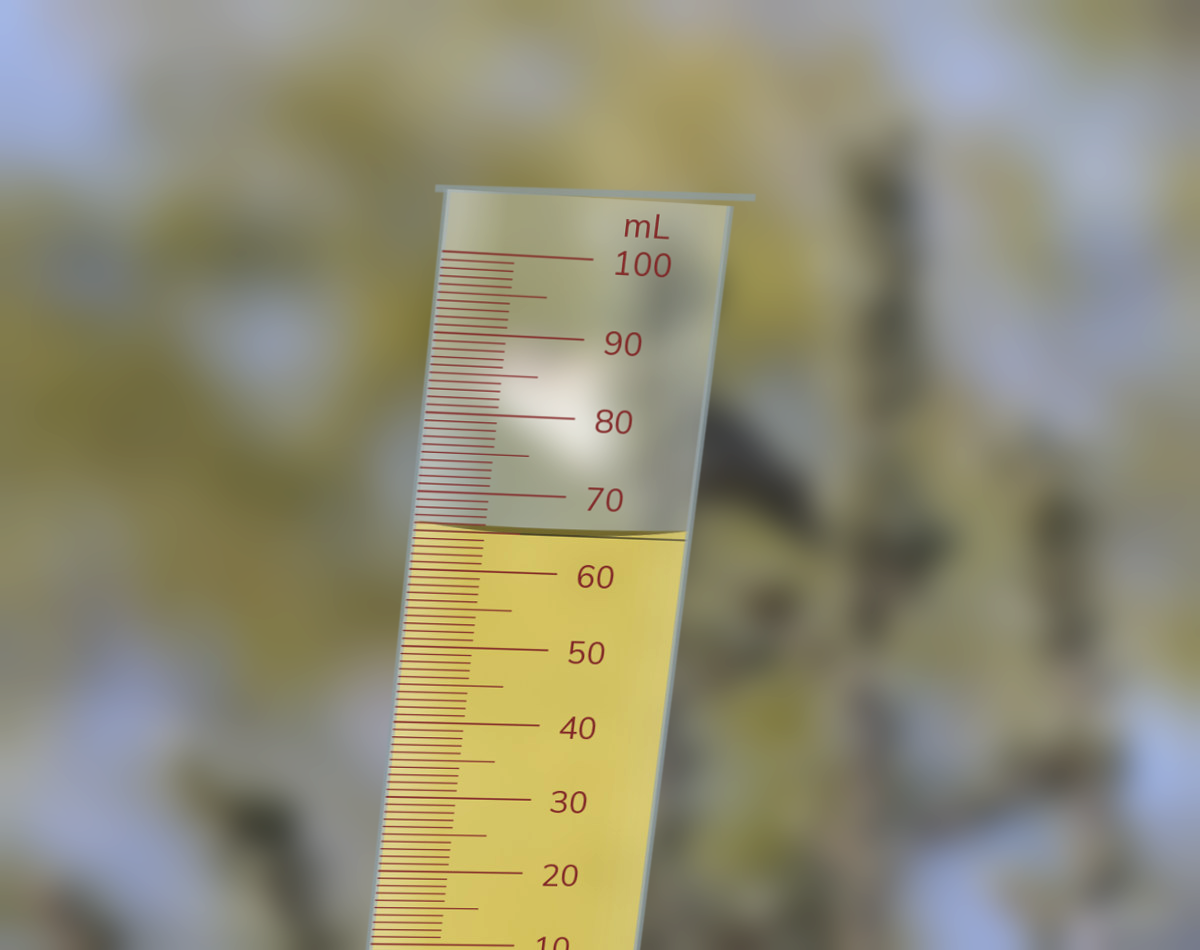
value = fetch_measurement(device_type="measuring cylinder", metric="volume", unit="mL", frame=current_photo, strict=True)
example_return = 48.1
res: 65
